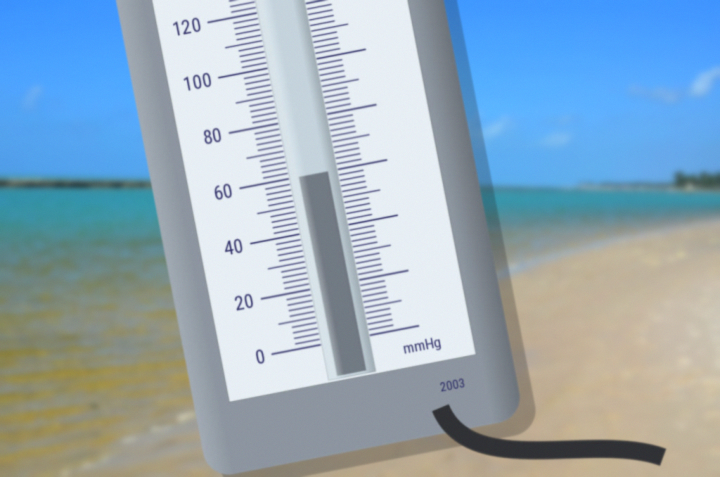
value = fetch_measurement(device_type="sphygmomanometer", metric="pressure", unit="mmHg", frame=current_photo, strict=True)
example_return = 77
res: 60
